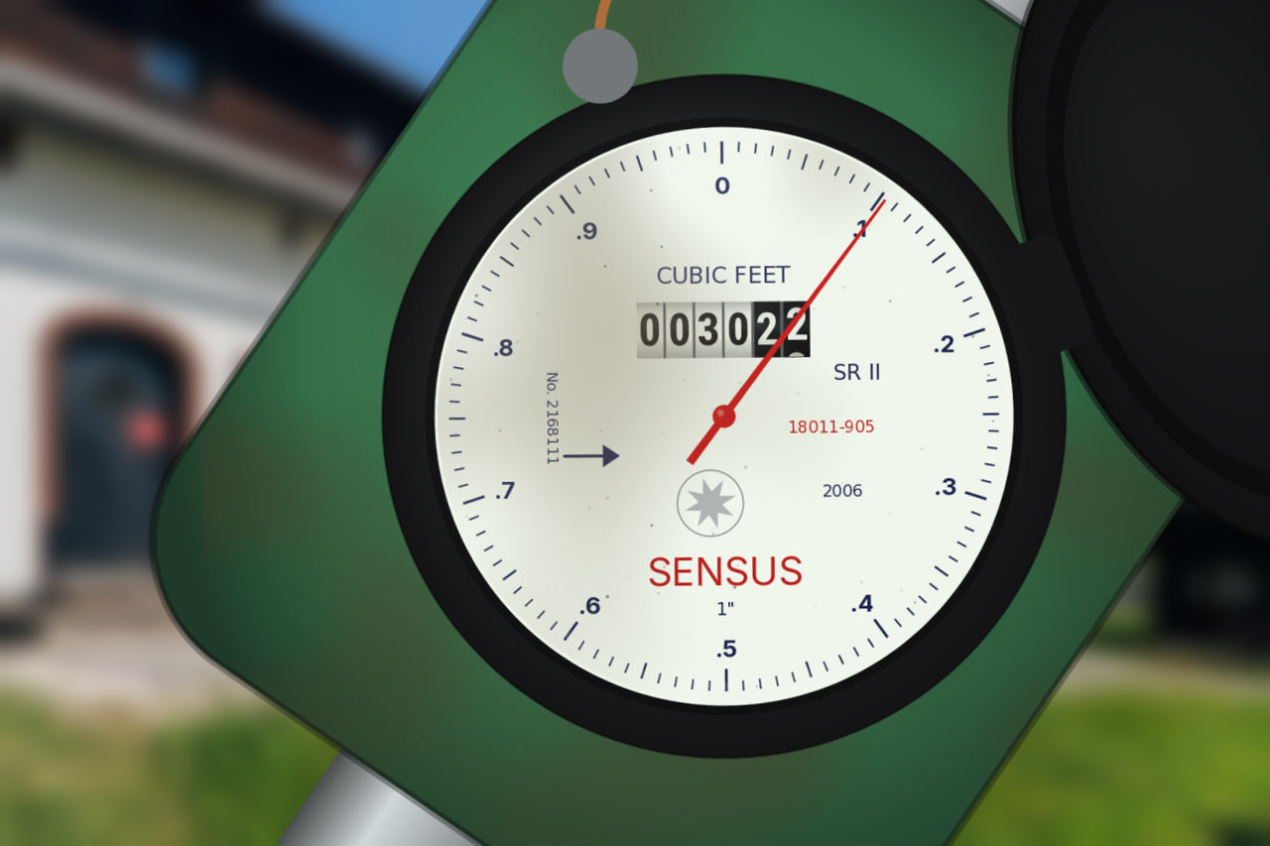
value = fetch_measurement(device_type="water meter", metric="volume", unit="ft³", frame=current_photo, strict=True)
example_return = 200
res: 3022.10
